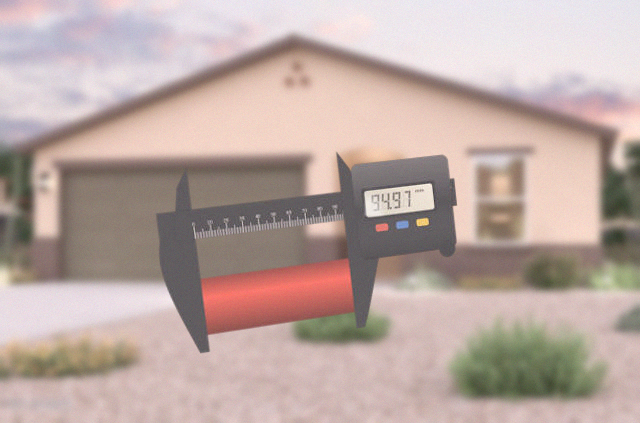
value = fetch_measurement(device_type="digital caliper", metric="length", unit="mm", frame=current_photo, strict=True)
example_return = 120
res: 94.97
